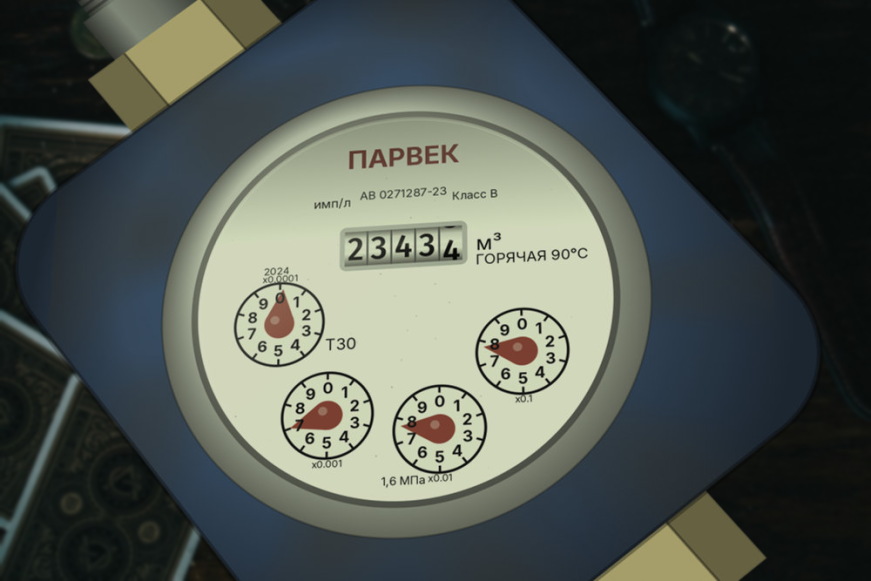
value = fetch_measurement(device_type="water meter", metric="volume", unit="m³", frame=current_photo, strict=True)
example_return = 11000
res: 23433.7770
